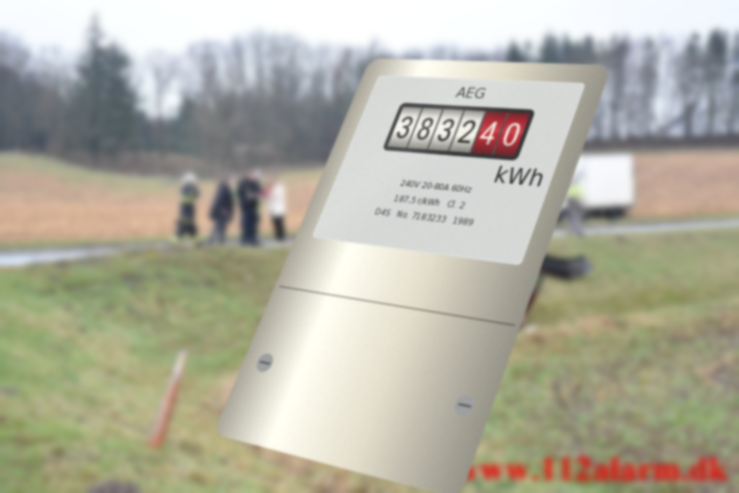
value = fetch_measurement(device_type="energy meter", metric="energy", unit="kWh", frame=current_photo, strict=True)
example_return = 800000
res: 3832.40
